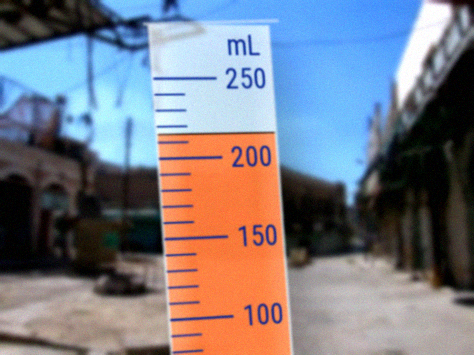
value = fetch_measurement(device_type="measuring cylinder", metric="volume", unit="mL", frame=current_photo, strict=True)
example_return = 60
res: 215
